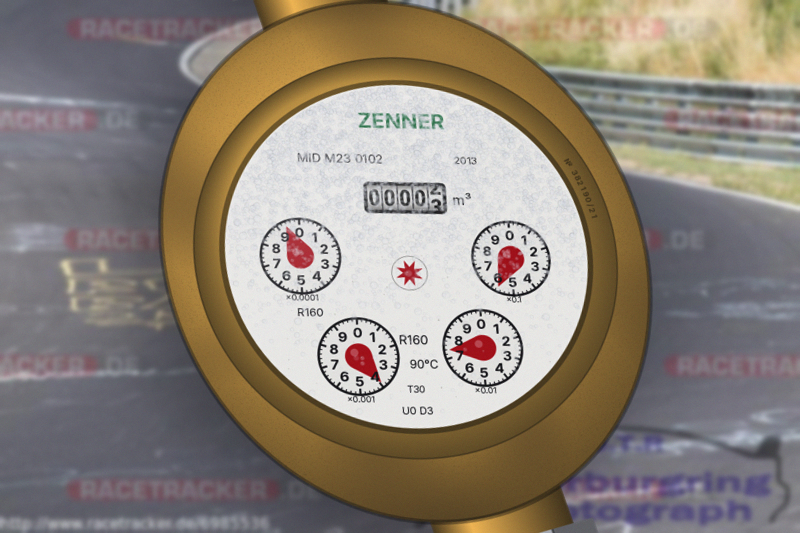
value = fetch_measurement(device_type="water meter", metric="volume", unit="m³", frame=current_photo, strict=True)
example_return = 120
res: 2.5739
